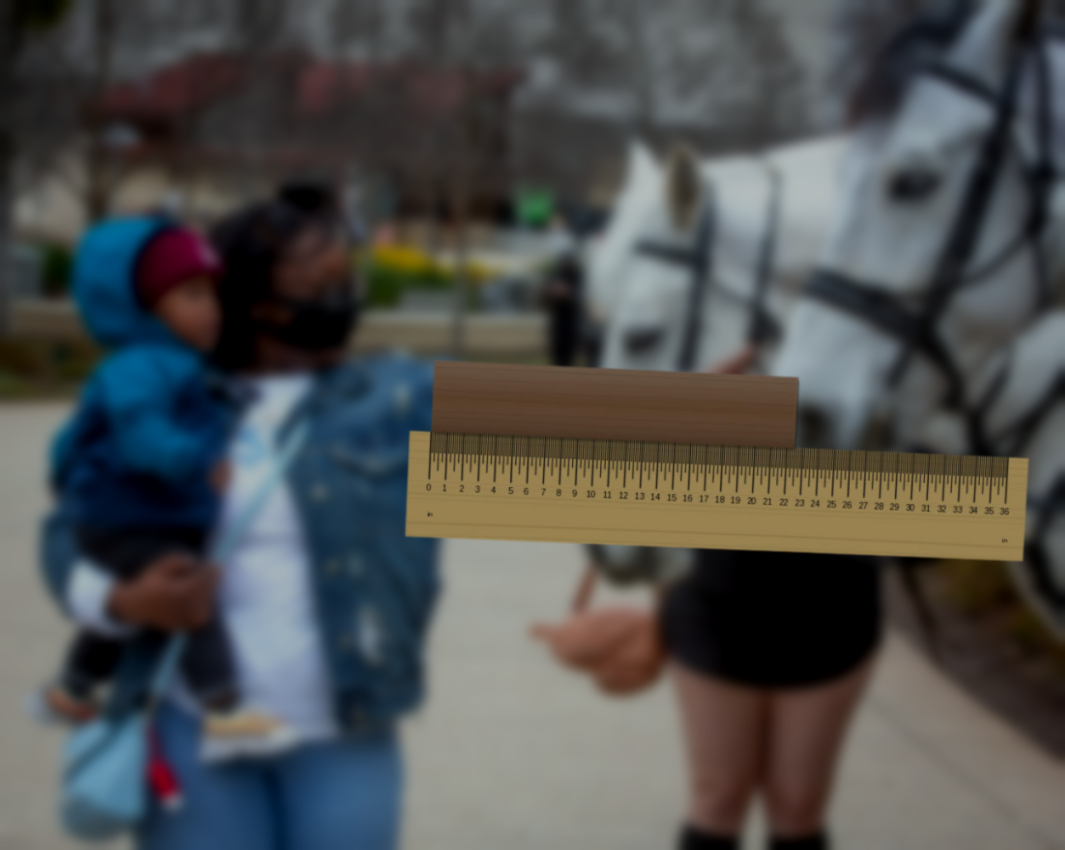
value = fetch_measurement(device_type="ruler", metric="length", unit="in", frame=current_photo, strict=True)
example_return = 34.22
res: 22.5
